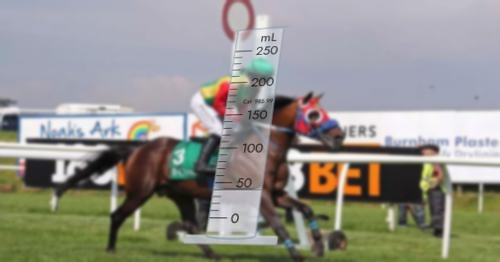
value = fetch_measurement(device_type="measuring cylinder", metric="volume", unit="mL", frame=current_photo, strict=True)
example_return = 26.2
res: 40
